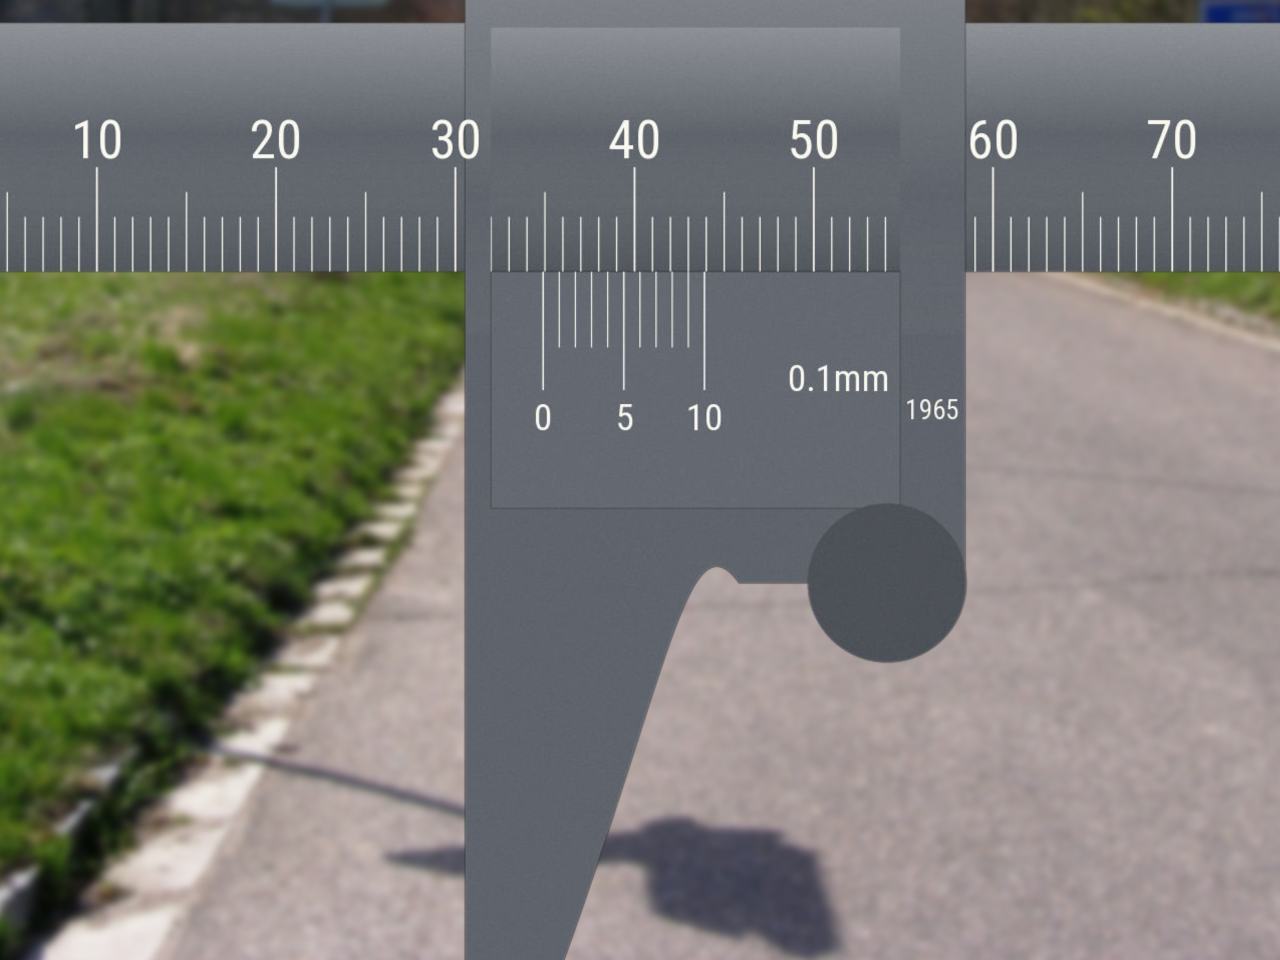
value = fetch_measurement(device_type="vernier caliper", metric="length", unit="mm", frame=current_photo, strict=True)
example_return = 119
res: 34.9
